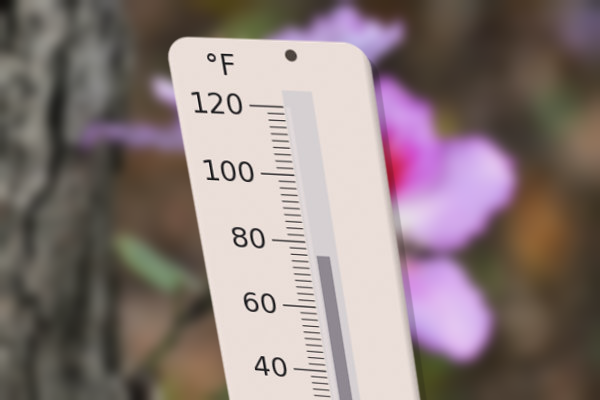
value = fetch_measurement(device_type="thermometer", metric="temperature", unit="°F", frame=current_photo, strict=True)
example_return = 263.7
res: 76
